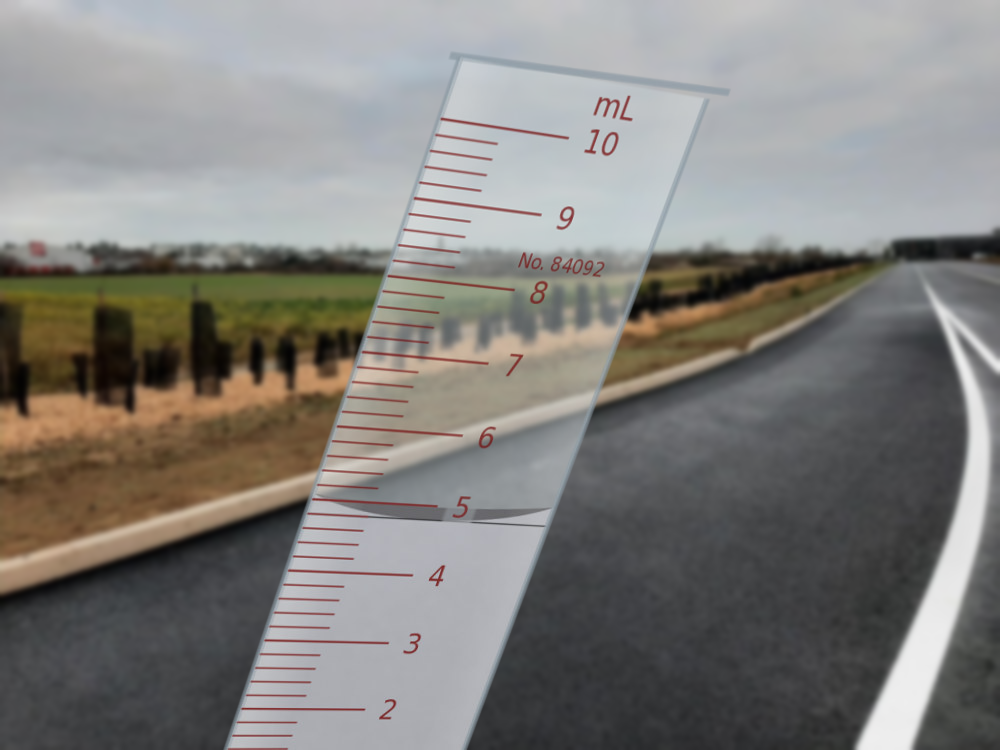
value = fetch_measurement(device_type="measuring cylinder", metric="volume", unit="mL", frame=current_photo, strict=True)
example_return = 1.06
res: 4.8
